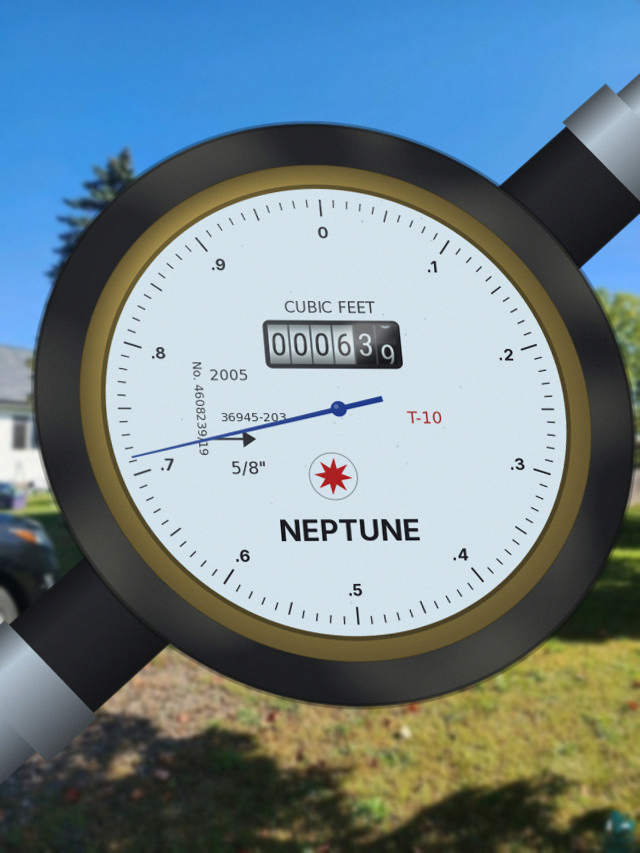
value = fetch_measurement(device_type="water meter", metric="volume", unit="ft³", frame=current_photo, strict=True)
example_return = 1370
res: 638.71
